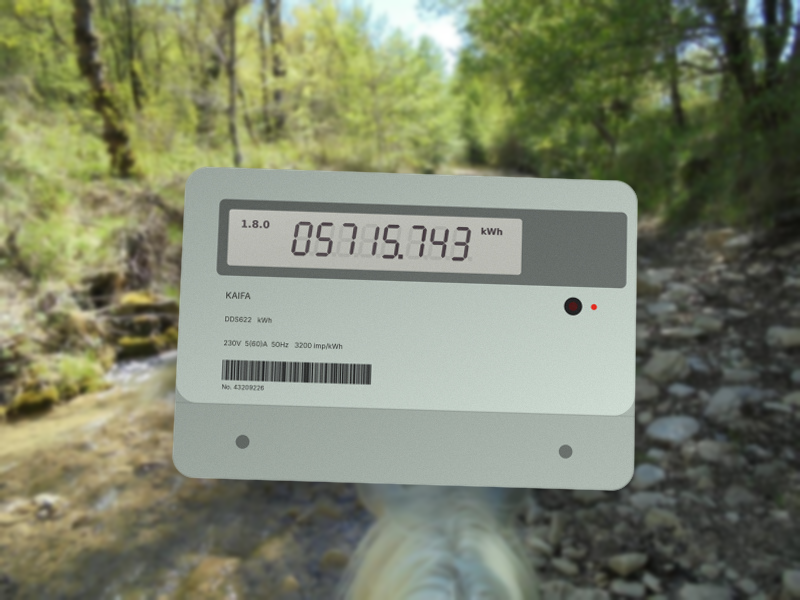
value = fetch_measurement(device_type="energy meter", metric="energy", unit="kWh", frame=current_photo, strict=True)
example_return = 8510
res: 5715.743
